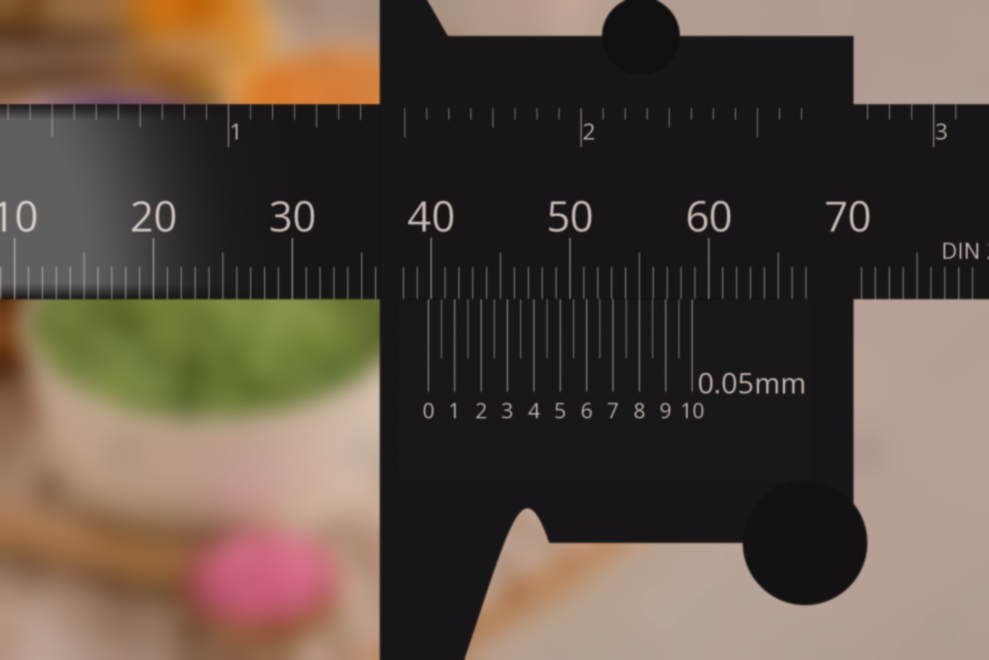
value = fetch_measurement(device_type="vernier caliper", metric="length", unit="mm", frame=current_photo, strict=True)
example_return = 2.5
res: 39.8
